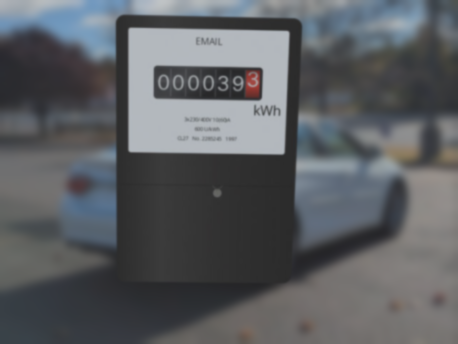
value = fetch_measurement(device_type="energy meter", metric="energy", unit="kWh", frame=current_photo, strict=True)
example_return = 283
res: 39.3
